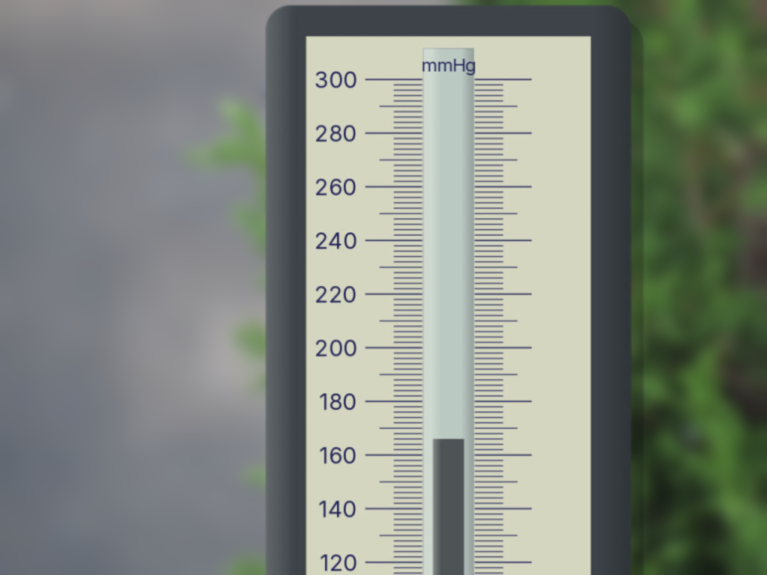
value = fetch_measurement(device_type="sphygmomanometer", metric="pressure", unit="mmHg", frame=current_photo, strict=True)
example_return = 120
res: 166
